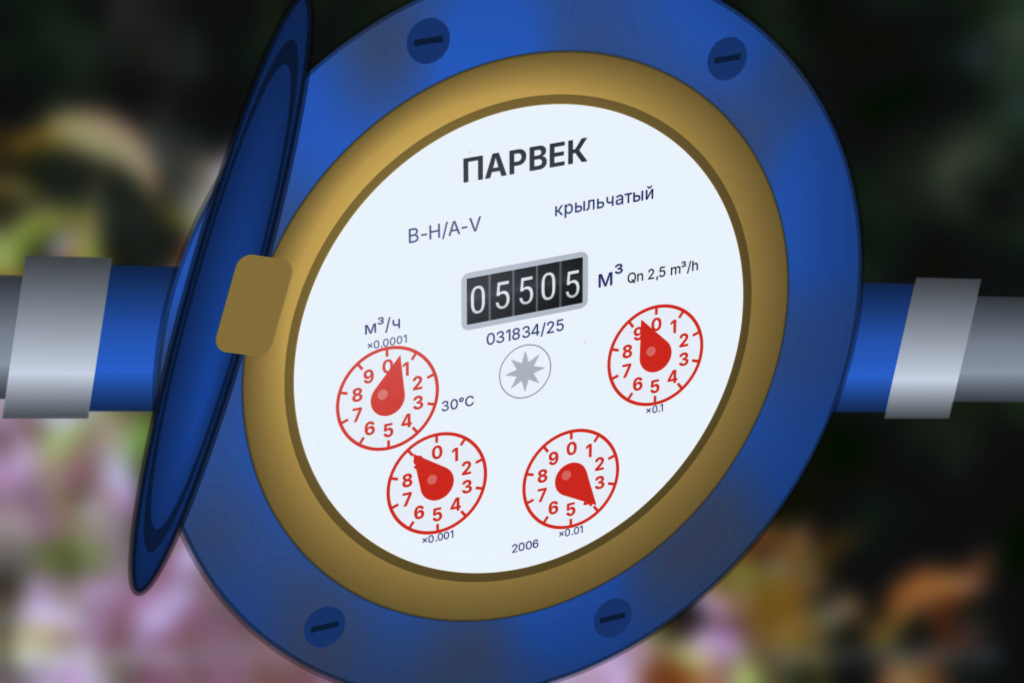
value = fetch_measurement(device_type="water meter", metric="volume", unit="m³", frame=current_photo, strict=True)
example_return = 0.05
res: 5504.9390
